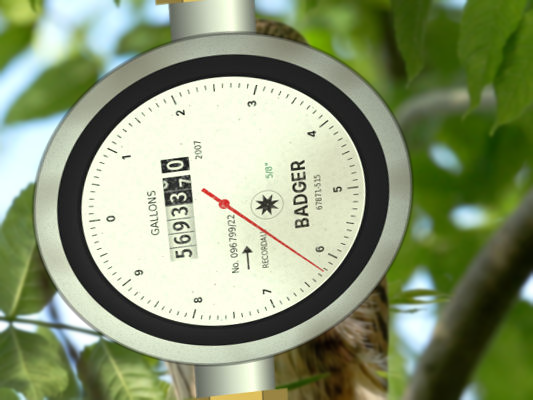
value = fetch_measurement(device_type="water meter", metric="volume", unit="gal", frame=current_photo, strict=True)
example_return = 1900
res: 5693366.2
